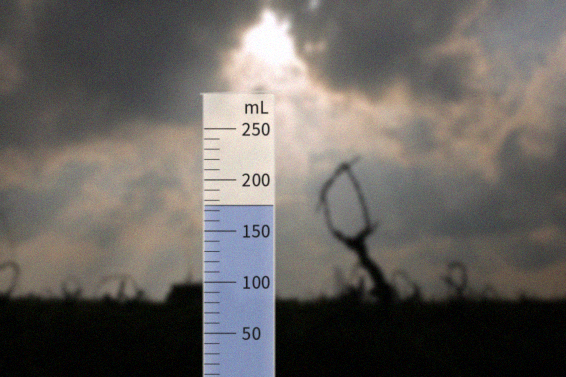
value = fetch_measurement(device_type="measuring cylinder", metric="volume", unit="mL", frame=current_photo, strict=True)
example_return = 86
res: 175
